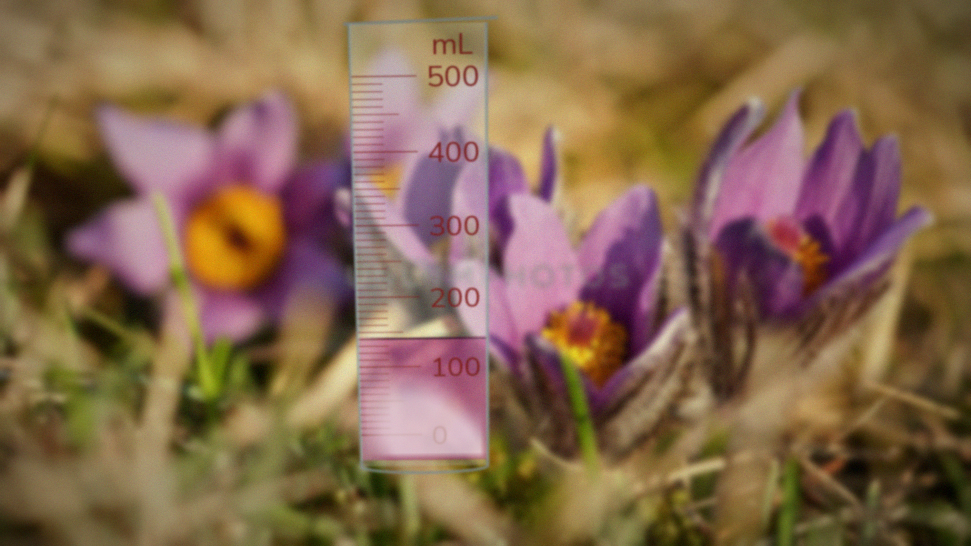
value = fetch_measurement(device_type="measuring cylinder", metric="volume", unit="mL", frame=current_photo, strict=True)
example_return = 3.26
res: 140
